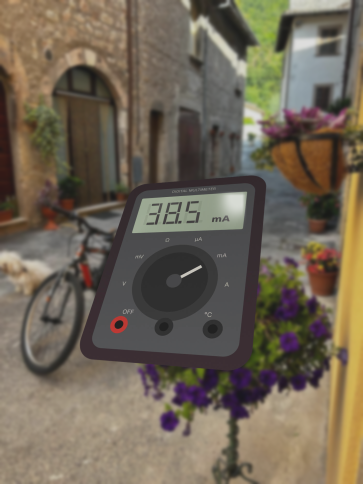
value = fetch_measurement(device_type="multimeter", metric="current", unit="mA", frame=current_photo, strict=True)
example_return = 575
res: 38.5
